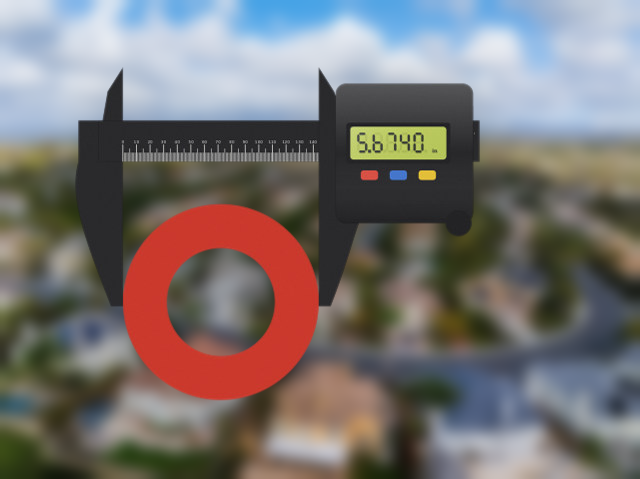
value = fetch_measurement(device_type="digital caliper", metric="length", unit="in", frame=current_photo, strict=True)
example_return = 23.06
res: 5.6740
